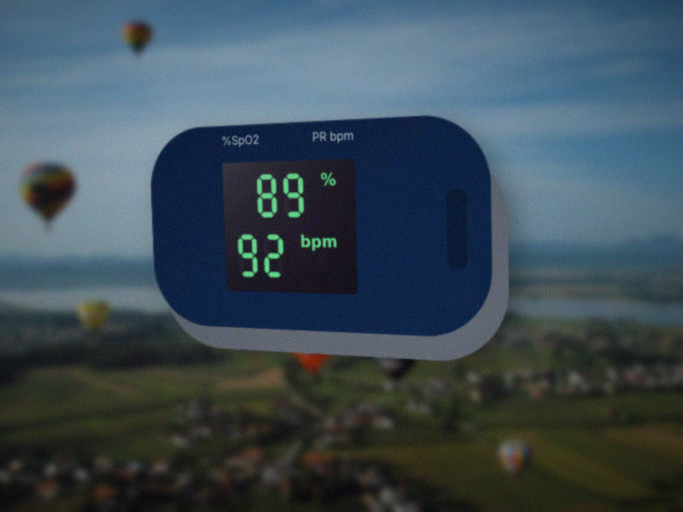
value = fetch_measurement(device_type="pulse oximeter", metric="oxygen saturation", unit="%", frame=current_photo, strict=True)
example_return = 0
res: 89
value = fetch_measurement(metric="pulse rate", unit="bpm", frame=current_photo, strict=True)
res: 92
